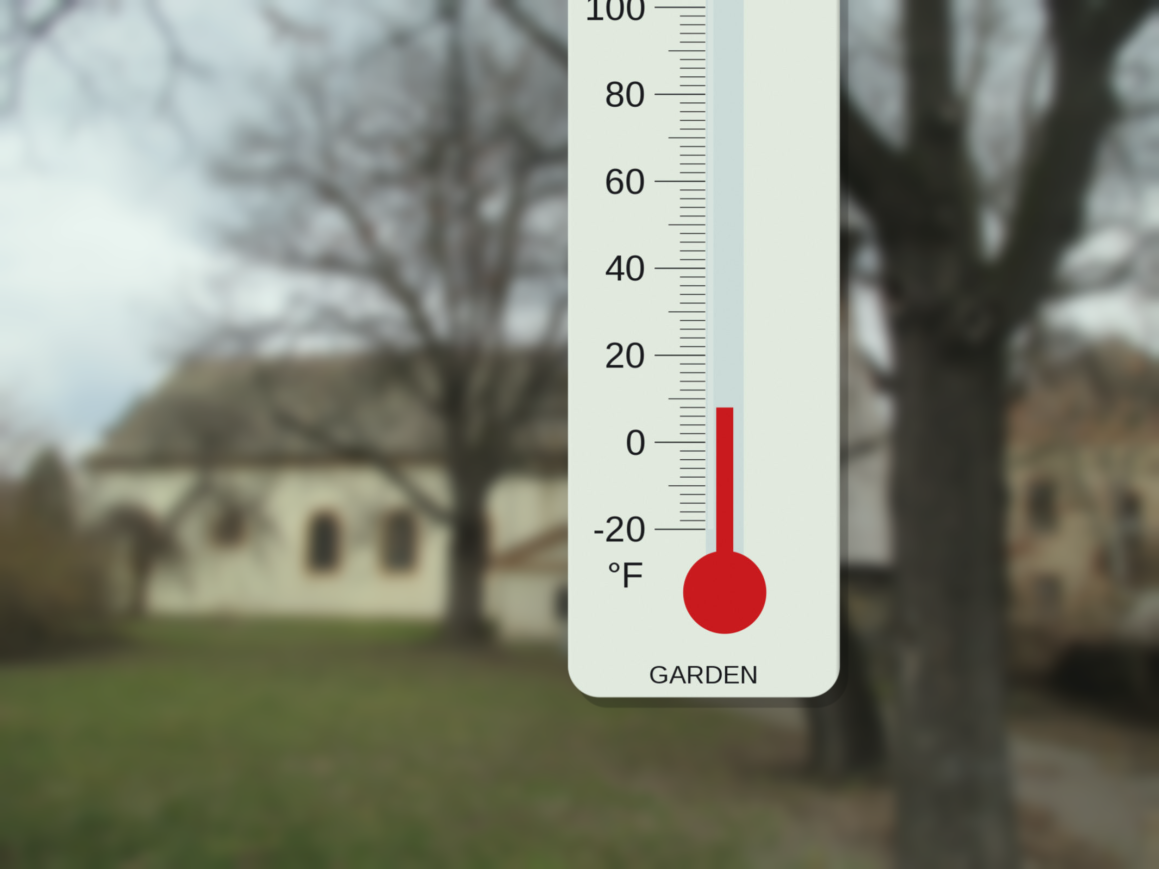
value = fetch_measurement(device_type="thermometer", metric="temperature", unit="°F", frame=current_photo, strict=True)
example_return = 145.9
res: 8
